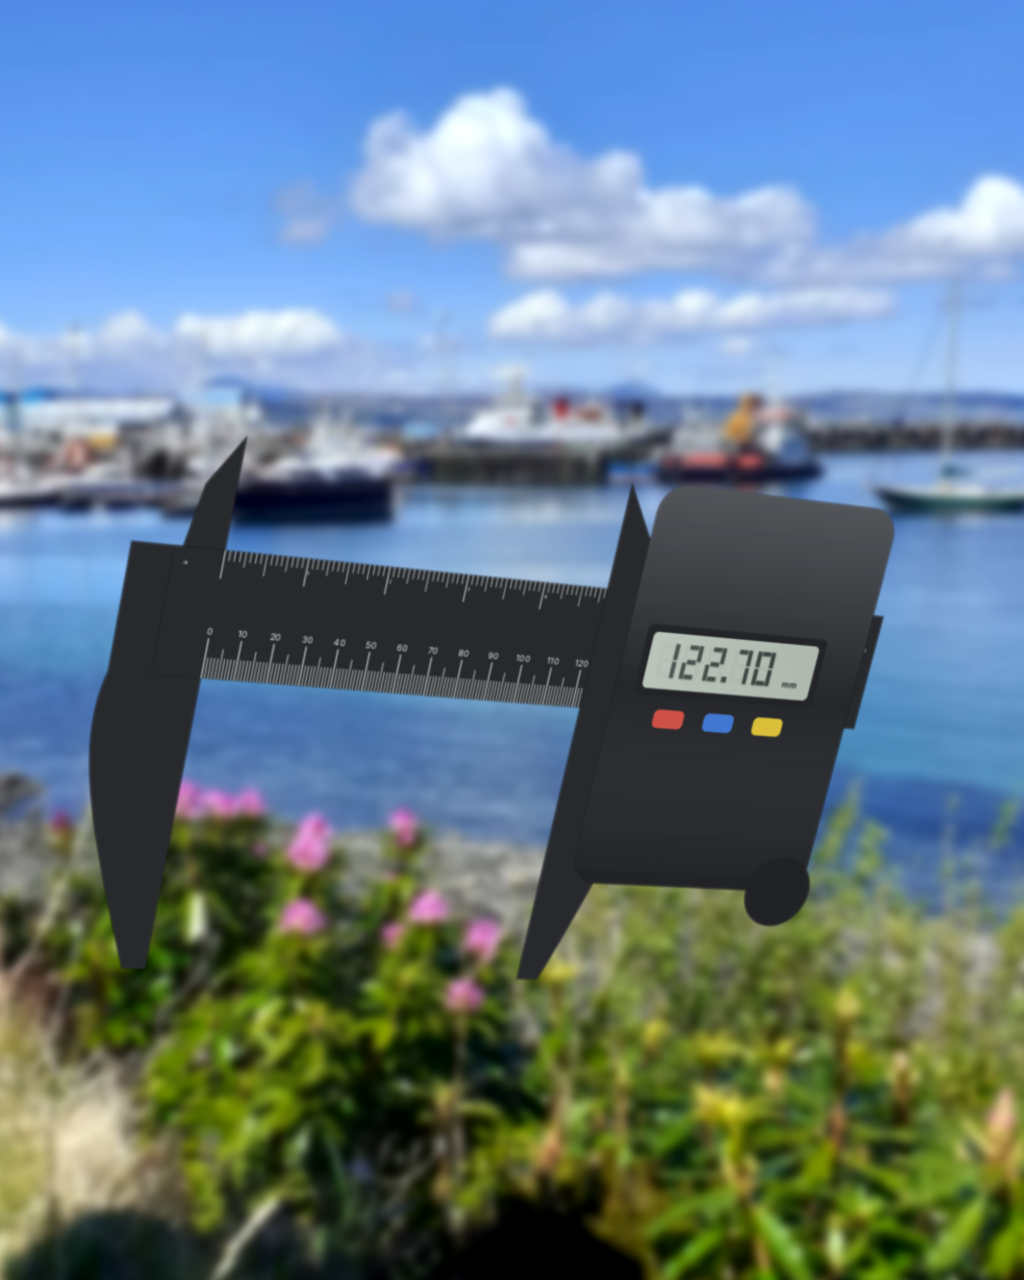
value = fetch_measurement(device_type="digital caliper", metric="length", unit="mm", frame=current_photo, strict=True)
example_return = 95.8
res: 122.70
